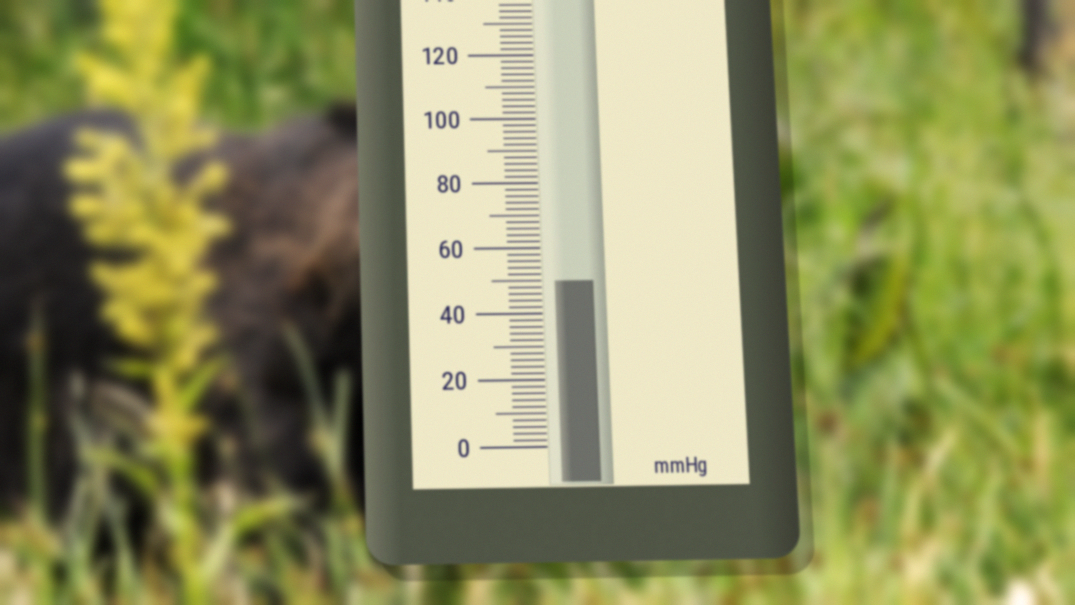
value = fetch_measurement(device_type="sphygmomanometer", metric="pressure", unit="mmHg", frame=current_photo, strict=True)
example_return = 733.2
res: 50
